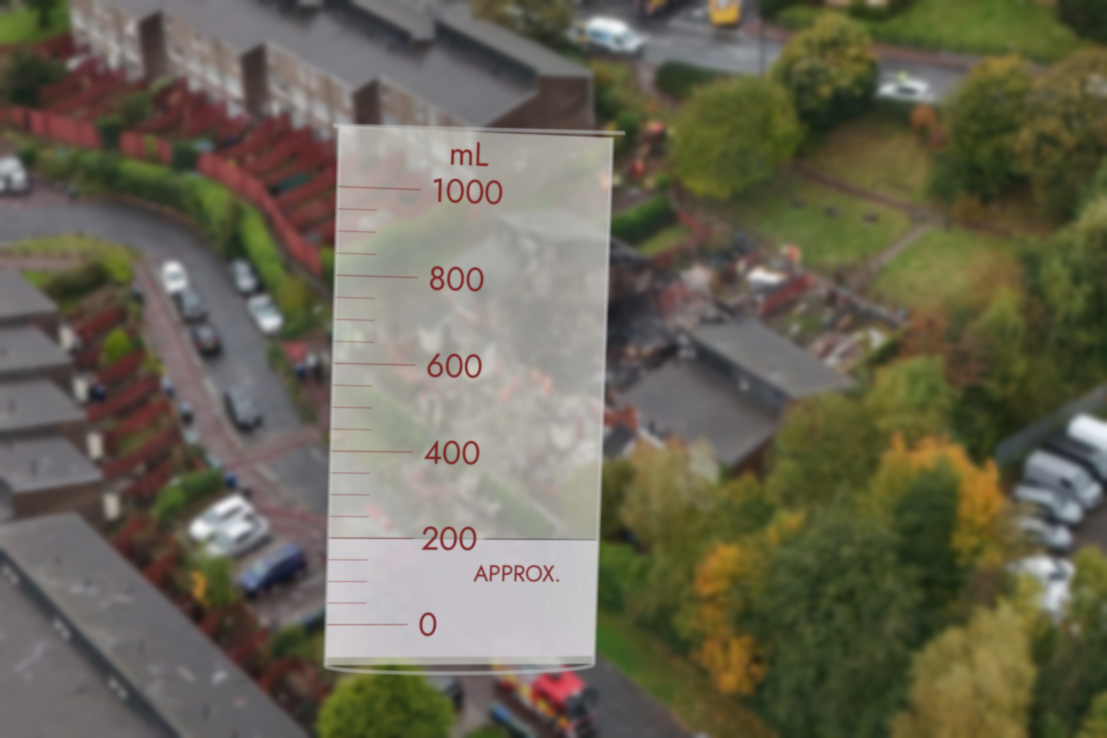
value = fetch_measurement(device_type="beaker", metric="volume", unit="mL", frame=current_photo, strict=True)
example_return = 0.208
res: 200
